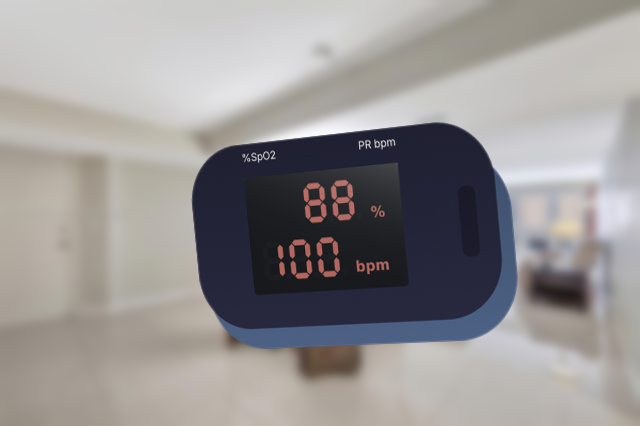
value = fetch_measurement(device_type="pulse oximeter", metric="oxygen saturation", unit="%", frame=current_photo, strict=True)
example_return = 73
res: 88
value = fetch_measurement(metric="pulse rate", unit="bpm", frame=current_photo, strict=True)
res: 100
